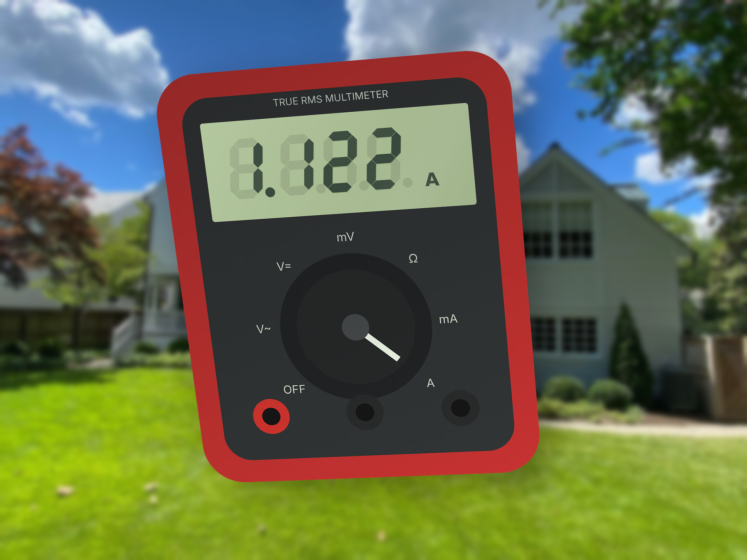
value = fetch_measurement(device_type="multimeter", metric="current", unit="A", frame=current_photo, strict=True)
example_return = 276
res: 1.122
